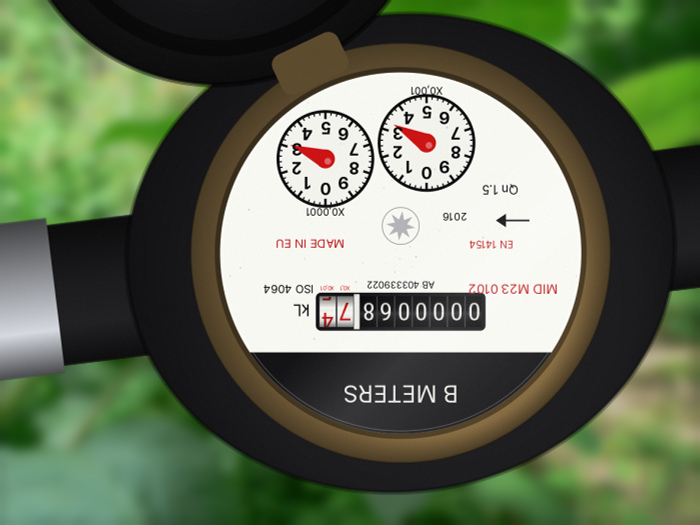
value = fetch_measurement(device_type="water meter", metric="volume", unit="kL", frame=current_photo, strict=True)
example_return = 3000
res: 68.7433
